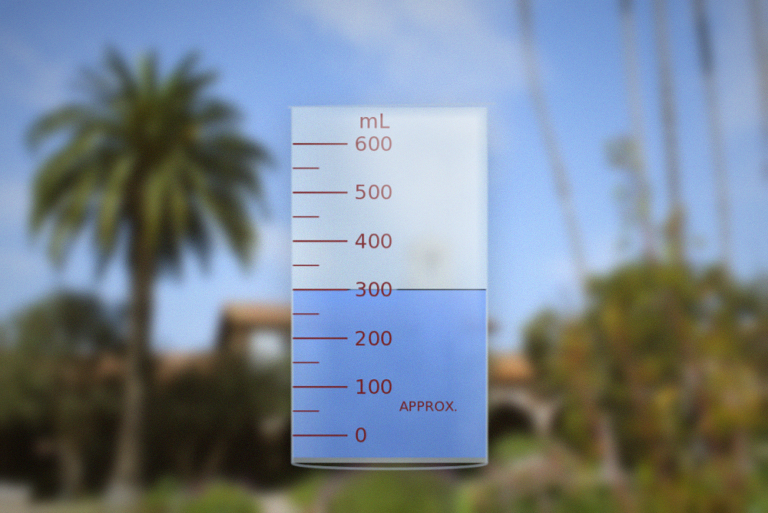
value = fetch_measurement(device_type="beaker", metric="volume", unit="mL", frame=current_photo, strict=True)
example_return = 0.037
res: 300
